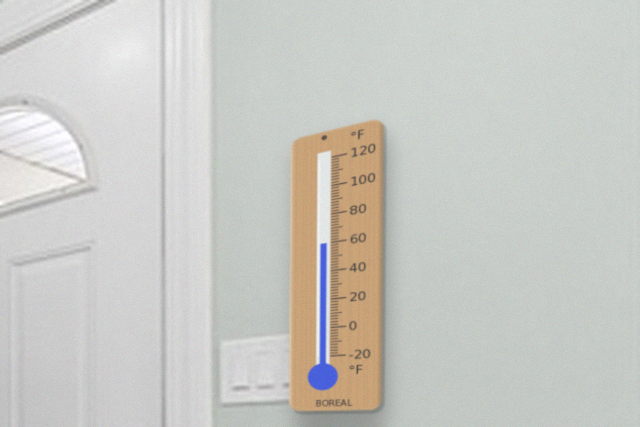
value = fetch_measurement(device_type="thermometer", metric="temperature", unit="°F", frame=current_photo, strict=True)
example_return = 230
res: 60
